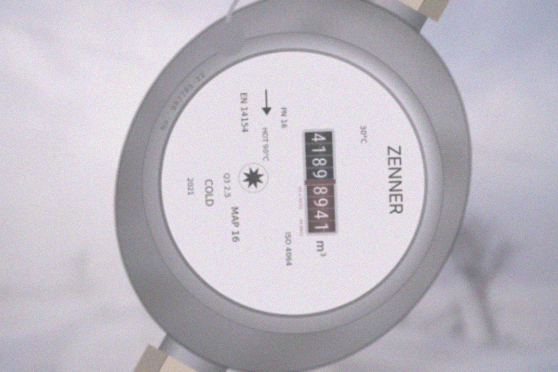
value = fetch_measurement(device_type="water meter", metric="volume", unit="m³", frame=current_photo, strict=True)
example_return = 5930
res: 4189.8941
